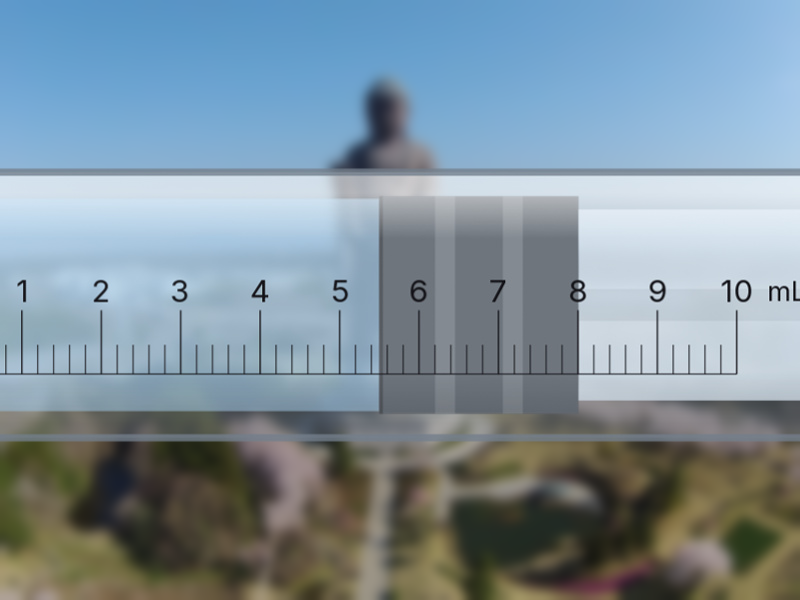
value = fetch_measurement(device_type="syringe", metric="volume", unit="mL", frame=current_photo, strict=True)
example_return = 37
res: 5.5
